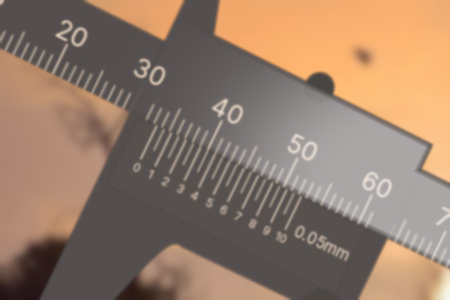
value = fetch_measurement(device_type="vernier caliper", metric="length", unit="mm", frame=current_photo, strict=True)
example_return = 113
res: 33.4
